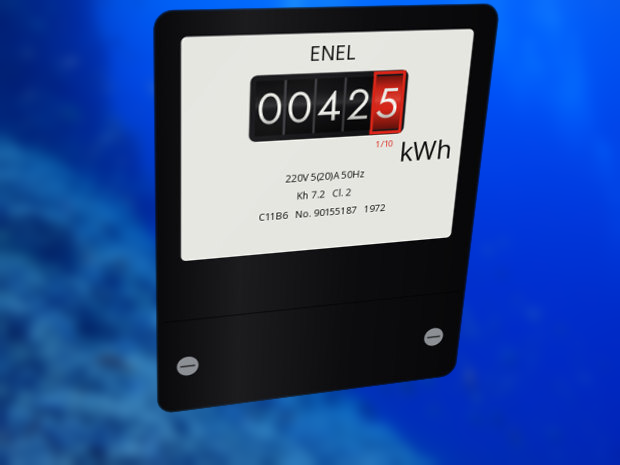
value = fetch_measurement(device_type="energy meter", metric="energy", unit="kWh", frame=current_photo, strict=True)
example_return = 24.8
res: 42.5
